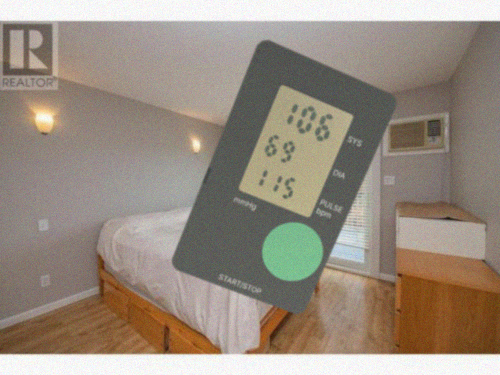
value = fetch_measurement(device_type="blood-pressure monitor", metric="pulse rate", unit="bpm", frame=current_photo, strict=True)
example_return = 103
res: 115
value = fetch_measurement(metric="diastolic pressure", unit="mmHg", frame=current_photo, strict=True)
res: 69
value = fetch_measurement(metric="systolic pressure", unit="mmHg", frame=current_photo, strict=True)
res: 106
